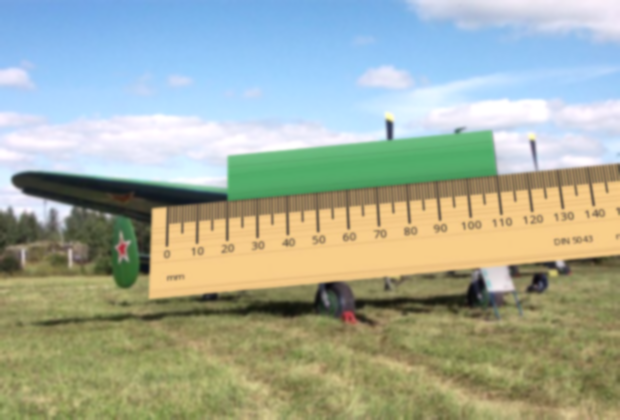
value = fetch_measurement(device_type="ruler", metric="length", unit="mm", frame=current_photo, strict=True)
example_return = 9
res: 90
